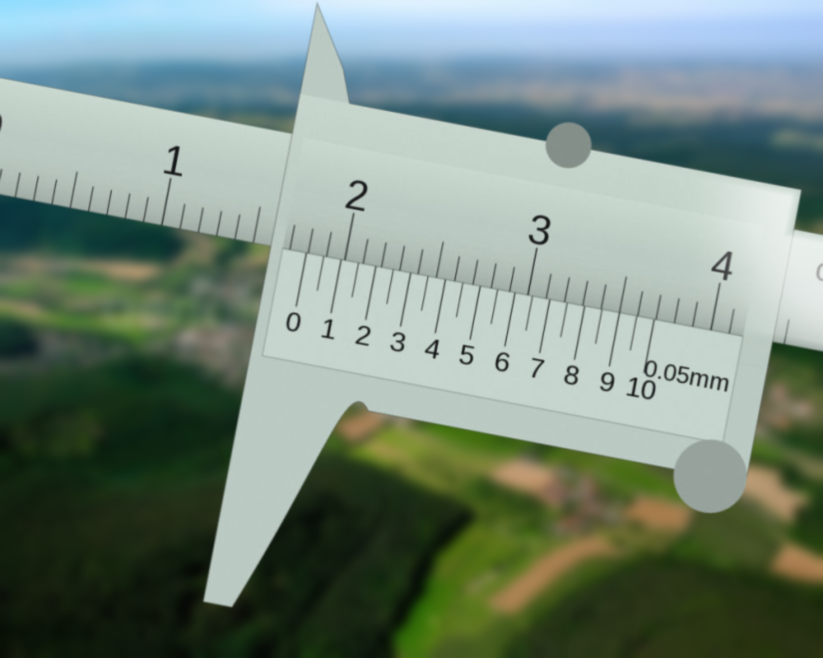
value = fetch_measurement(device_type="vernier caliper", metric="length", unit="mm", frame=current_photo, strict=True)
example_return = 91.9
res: 17.9
